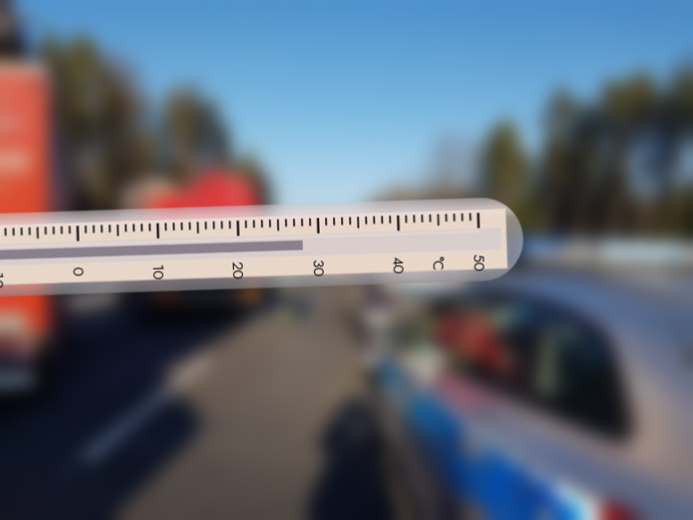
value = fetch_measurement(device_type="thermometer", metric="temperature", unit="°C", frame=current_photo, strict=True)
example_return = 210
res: 28
